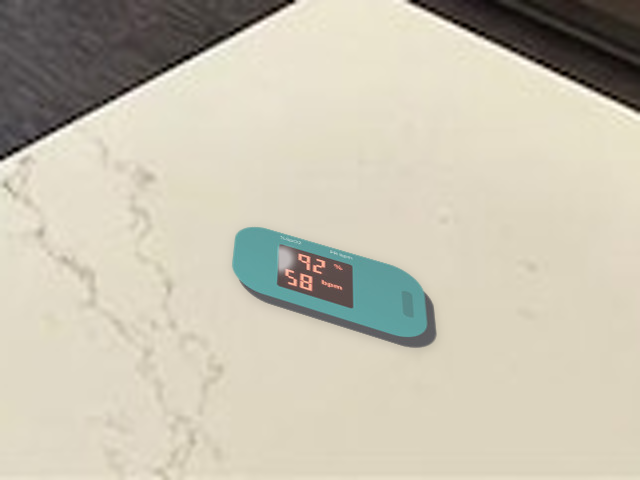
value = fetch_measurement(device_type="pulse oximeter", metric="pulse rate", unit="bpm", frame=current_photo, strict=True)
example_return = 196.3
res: 58
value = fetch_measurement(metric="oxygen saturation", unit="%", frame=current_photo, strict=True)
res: 92
